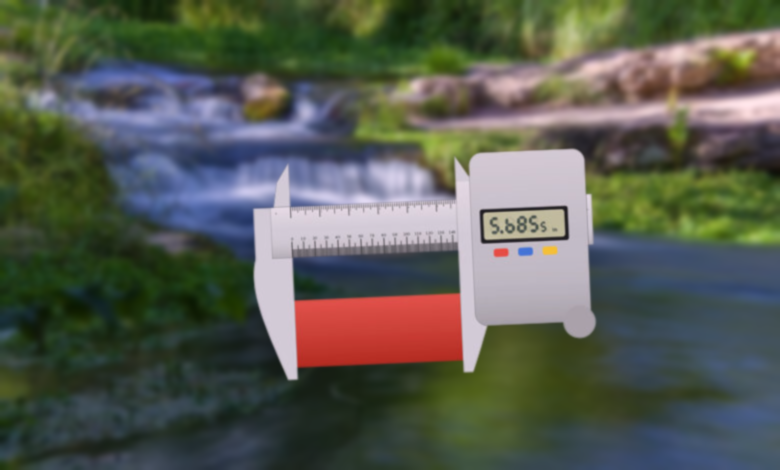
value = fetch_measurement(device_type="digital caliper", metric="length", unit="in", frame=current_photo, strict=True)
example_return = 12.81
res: 5.6855
